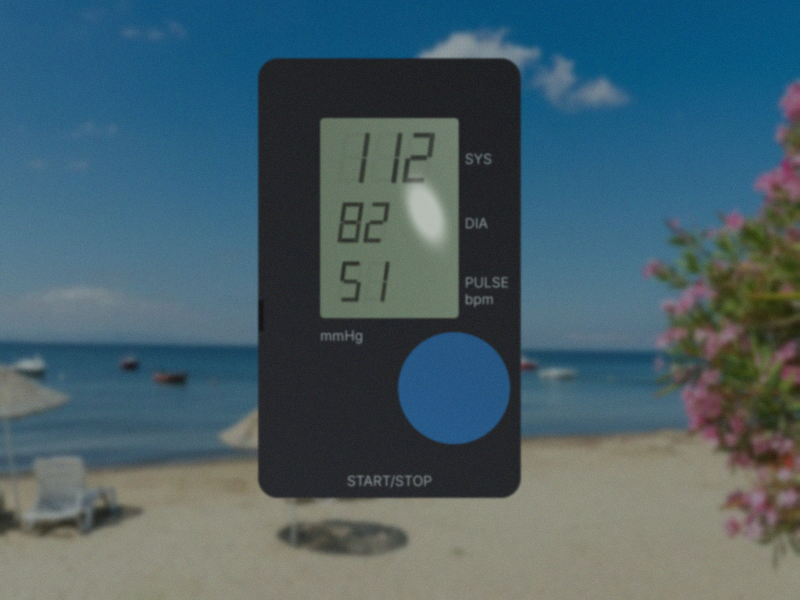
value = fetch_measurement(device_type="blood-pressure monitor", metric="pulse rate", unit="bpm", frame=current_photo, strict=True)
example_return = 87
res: 51
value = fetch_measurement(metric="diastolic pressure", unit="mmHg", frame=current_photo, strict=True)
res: 82
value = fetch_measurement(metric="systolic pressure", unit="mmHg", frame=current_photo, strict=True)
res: 112
